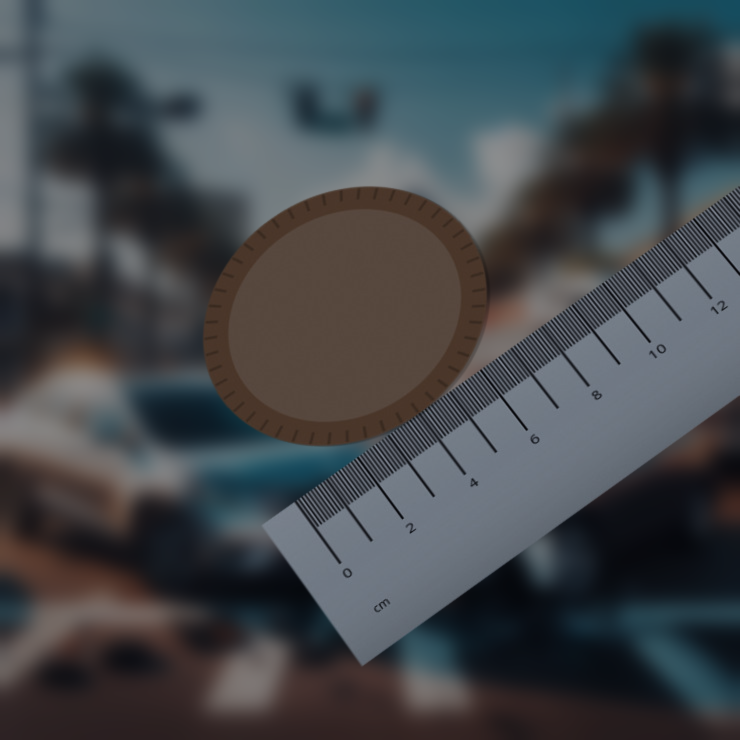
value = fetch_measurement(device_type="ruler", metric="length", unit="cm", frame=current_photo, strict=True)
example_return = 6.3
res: 8
